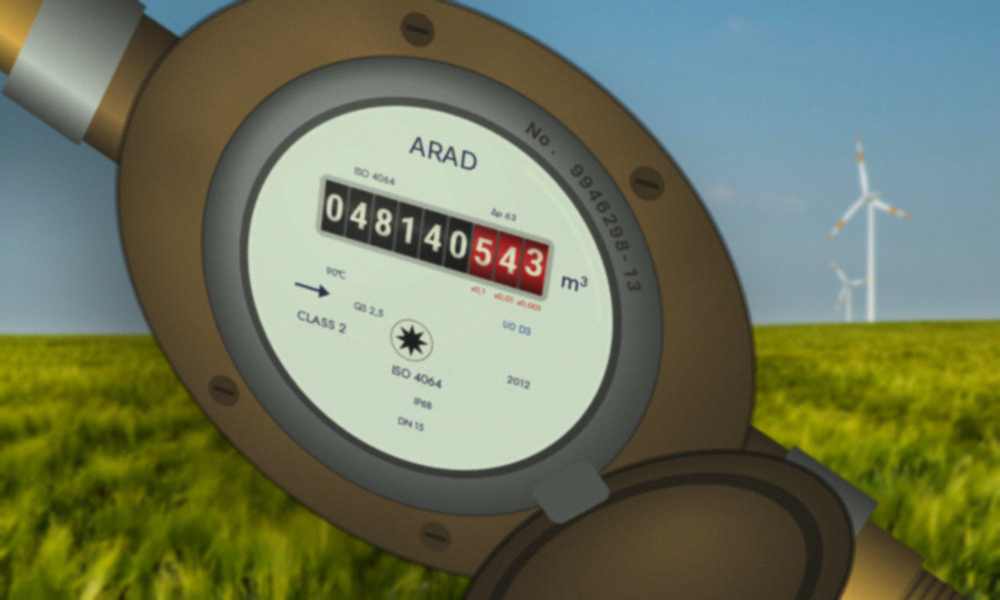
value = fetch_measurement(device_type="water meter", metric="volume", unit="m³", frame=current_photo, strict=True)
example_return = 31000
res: 48140.543
